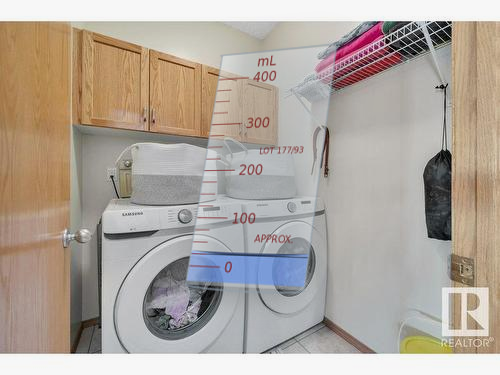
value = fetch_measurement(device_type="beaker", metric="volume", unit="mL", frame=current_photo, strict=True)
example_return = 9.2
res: 25
